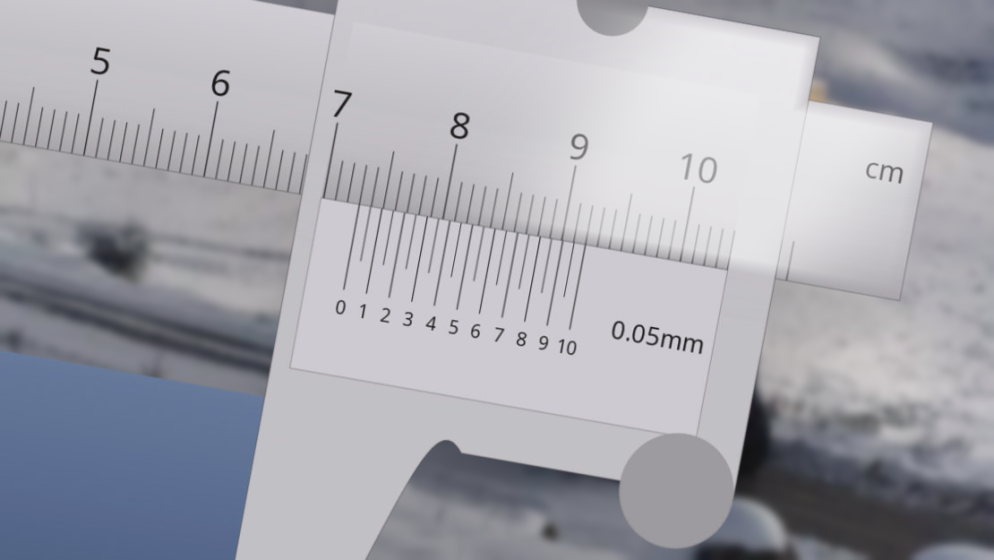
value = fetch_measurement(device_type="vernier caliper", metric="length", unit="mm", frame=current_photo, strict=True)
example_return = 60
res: 73.0
